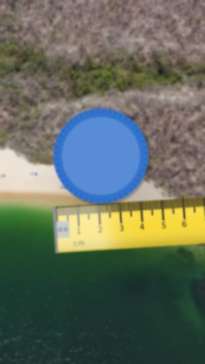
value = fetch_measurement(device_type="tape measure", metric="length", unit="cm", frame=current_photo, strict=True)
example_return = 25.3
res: 4.5
